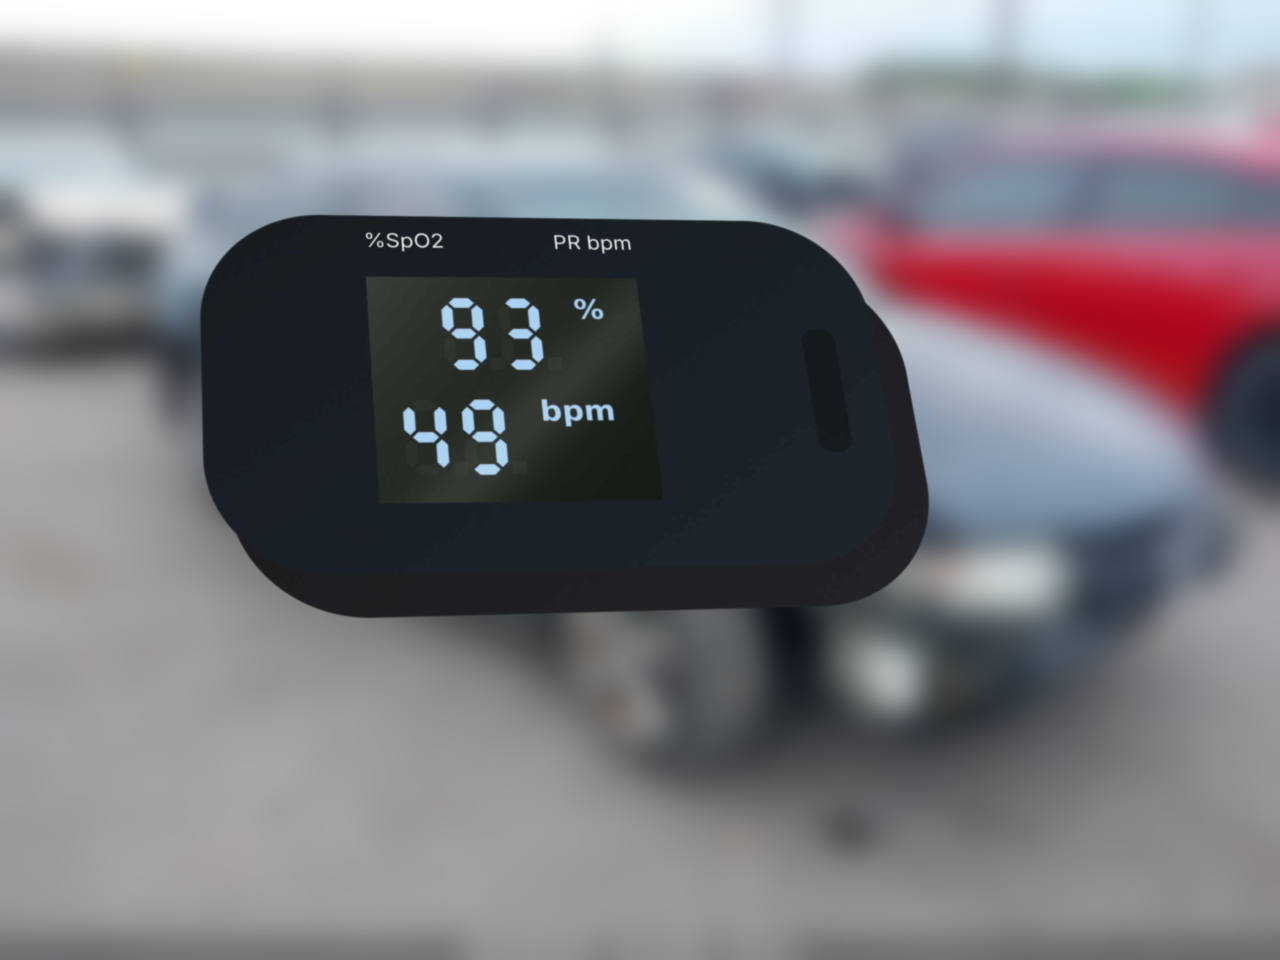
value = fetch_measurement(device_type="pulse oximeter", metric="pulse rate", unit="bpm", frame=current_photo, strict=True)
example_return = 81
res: 49
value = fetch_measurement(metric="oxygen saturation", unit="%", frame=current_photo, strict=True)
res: 93
